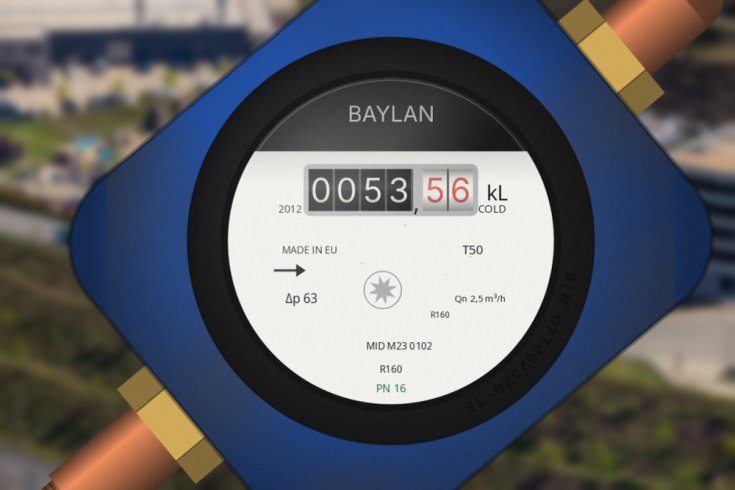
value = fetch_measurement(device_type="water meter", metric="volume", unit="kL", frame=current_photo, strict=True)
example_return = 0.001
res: 53.56
